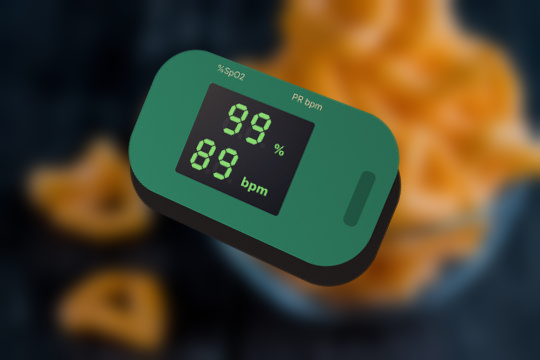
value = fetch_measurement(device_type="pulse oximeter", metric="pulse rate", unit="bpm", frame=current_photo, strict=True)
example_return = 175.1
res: 89
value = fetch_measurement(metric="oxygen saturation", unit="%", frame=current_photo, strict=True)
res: 99
